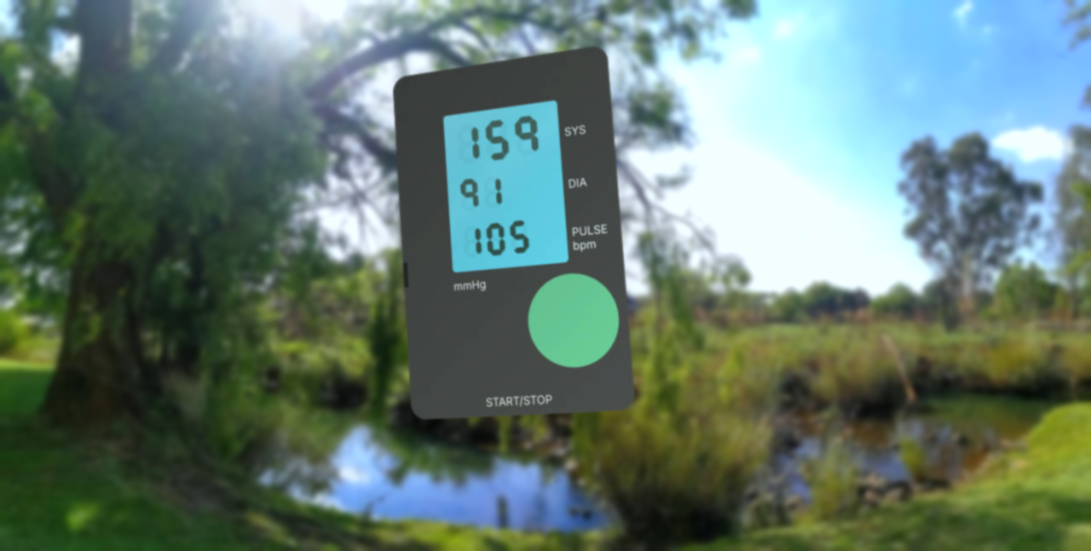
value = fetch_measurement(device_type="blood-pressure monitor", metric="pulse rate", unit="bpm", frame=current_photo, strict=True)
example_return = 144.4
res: 105
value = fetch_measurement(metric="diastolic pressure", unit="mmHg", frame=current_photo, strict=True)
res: 91
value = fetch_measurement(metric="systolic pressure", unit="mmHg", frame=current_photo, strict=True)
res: 159
